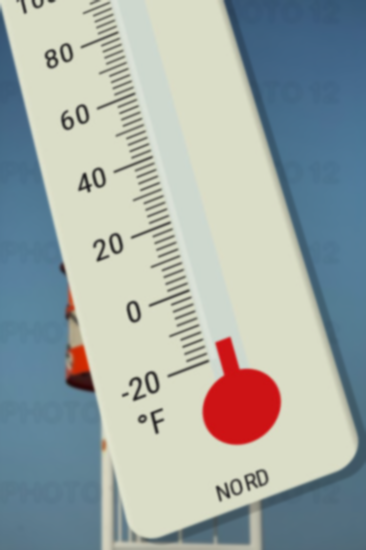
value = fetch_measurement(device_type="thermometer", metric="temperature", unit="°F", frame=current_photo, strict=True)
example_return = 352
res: -16
